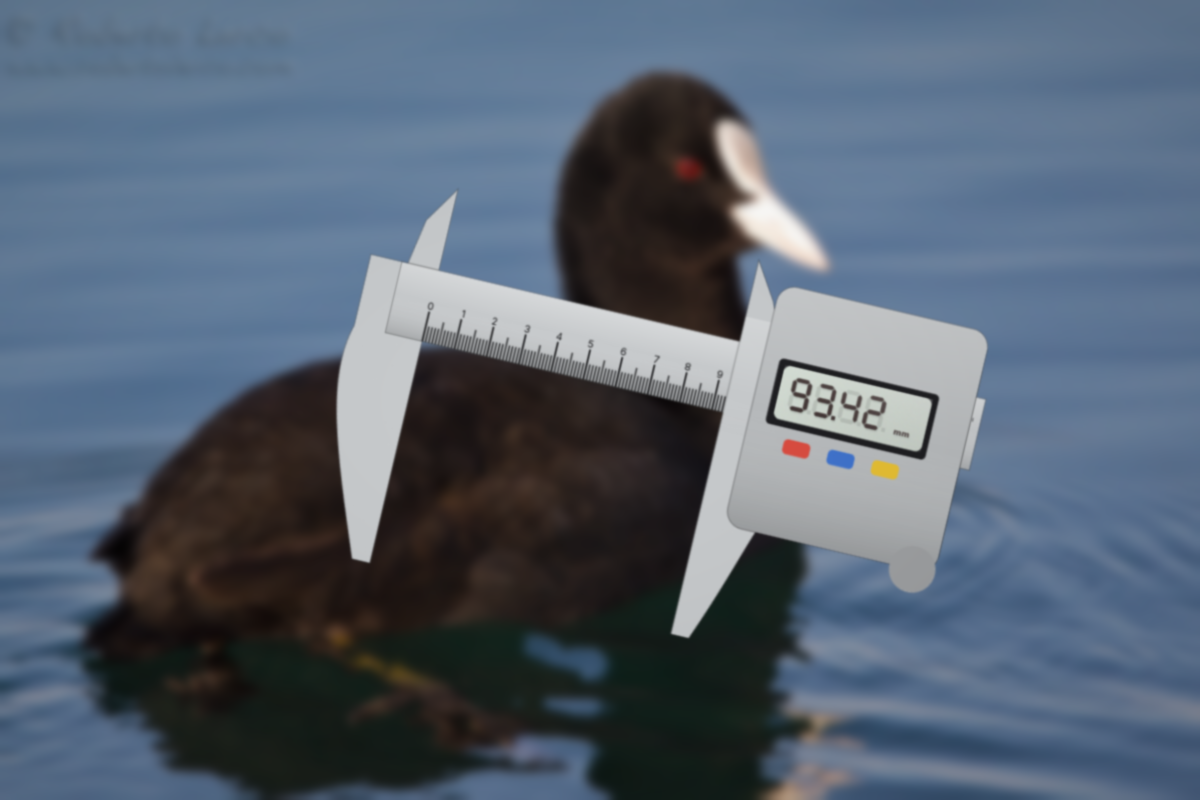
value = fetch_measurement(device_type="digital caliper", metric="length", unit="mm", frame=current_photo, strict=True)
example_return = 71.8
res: 93.42
